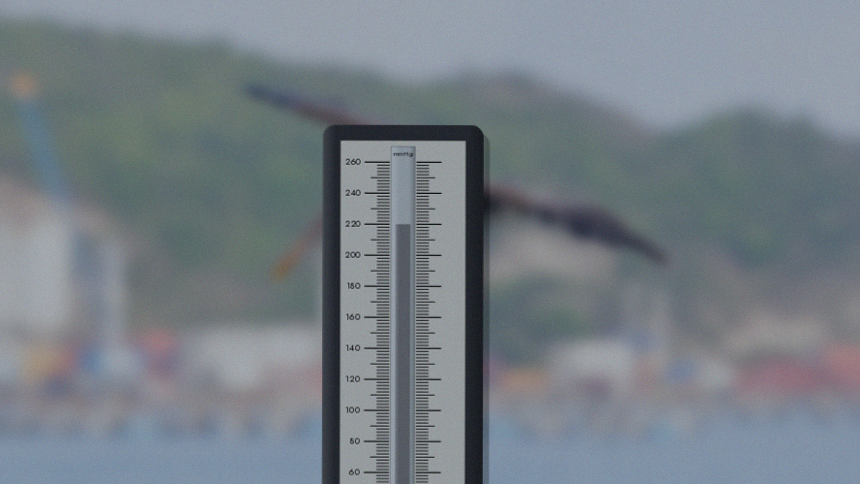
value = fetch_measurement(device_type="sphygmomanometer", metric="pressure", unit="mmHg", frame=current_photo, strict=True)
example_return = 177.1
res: 220
